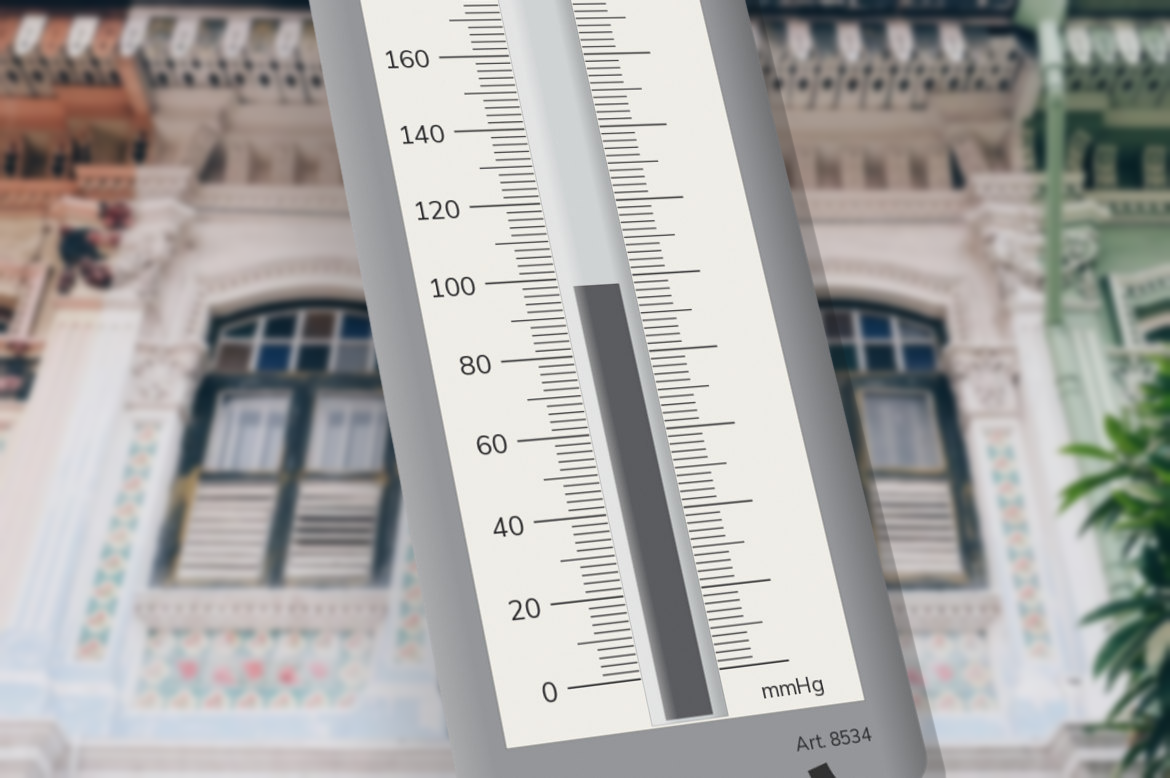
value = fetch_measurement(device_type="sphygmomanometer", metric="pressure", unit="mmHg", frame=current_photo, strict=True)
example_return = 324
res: 98
